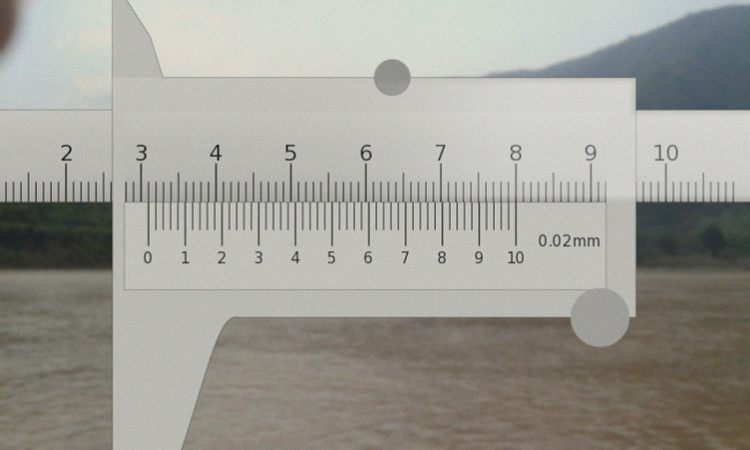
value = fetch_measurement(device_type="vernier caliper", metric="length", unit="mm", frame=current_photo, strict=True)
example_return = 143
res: 31.0
